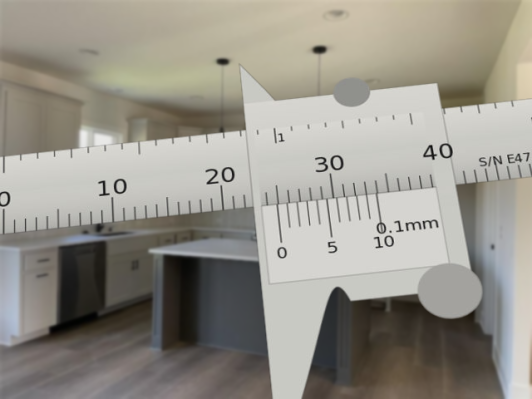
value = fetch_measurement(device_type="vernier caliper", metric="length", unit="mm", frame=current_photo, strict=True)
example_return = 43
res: 24.9
